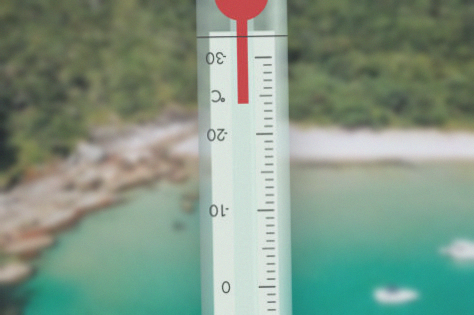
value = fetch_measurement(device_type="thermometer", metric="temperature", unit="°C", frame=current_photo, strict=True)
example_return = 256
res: -24
